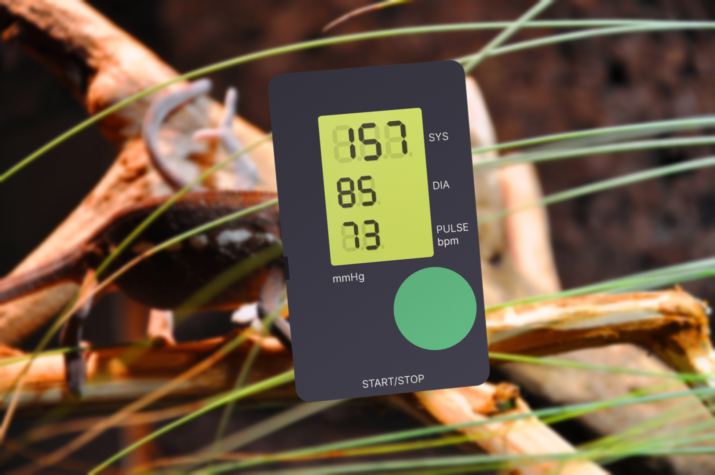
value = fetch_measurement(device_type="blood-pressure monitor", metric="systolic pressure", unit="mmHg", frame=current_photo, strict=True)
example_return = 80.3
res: 157
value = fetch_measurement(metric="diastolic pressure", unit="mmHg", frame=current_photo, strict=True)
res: 85
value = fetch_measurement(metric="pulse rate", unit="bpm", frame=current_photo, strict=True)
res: 73
